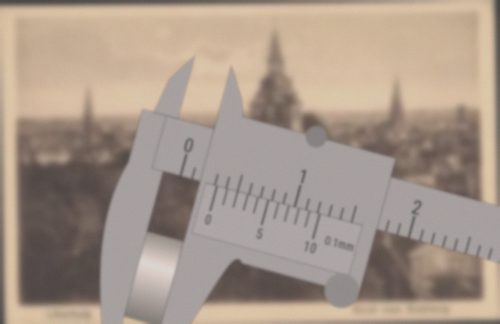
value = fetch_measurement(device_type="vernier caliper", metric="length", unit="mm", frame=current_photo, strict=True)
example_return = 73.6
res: 3.2
